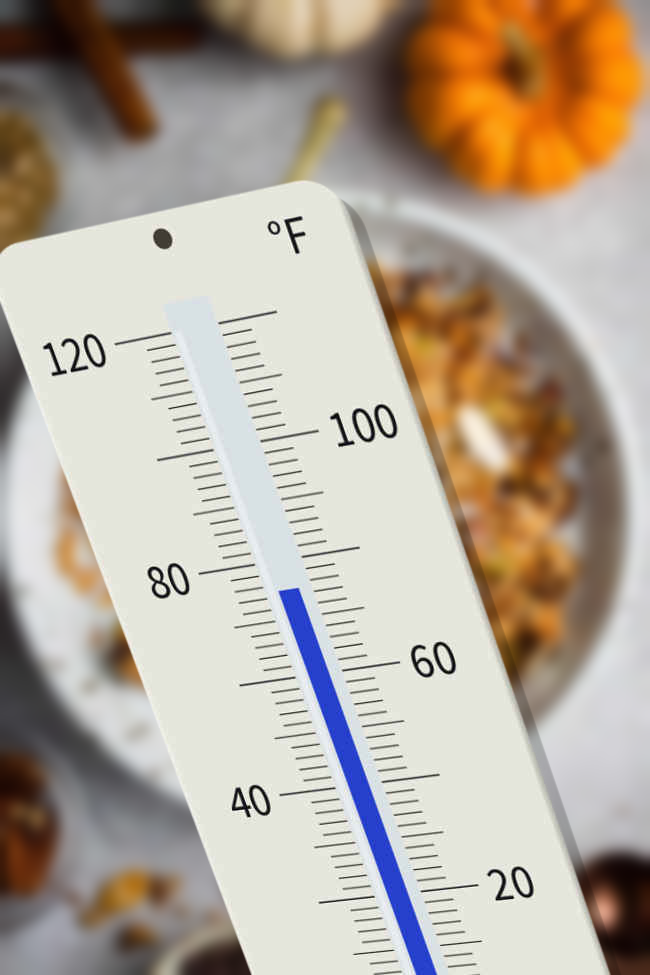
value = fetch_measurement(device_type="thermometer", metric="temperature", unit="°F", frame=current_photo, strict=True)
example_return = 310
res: 75
